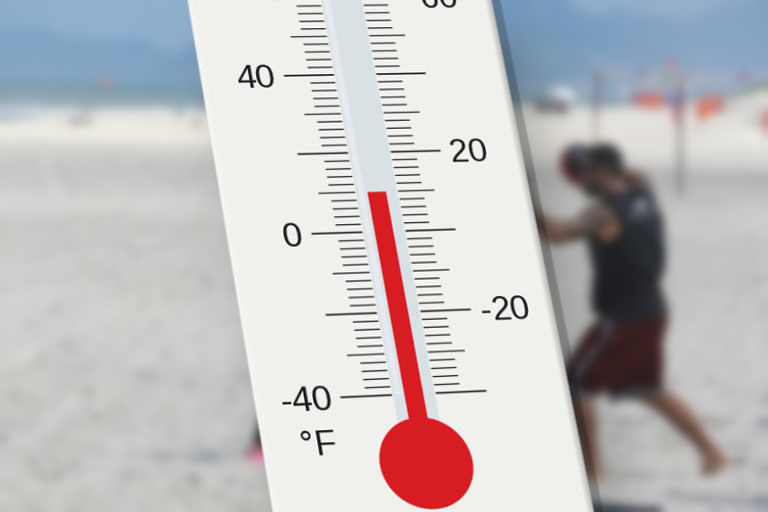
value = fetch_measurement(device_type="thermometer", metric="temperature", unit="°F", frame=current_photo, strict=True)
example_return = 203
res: 10
